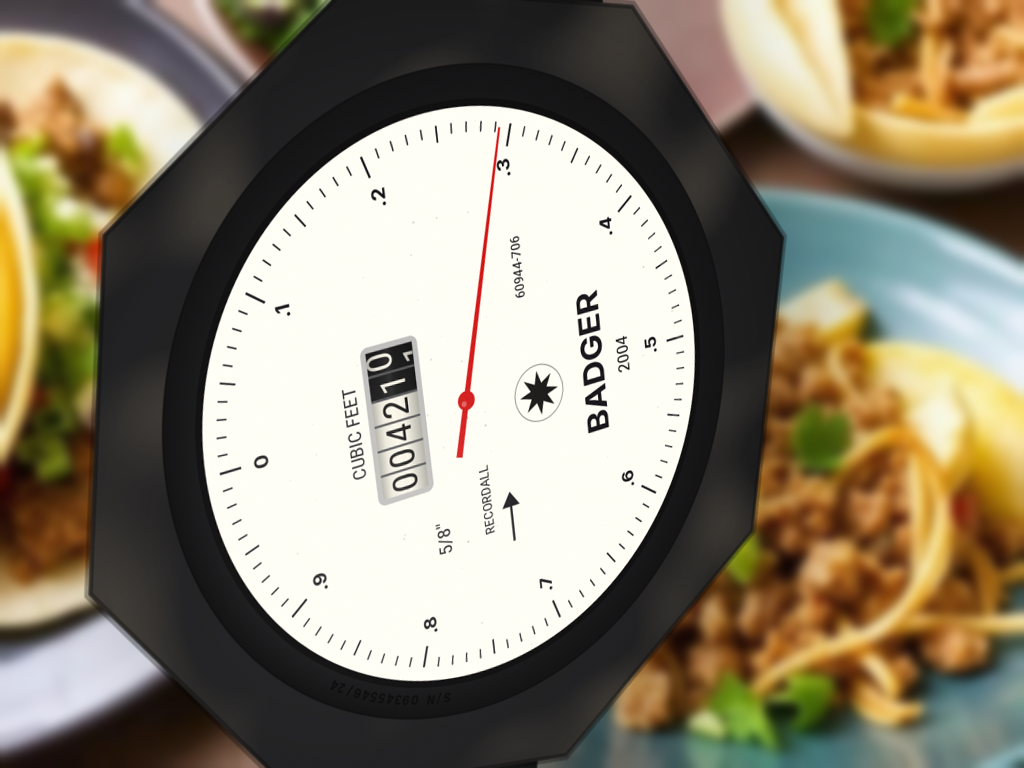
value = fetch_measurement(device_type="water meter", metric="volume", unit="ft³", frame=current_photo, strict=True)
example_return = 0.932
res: 4210.29
